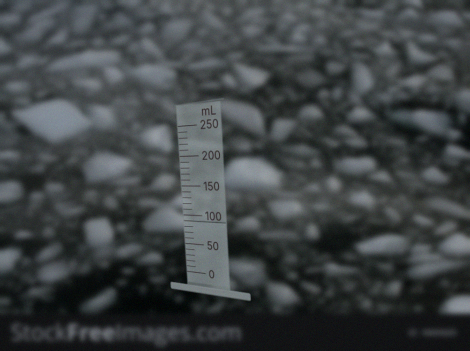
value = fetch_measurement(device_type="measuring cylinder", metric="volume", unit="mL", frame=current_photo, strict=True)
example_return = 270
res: 90
